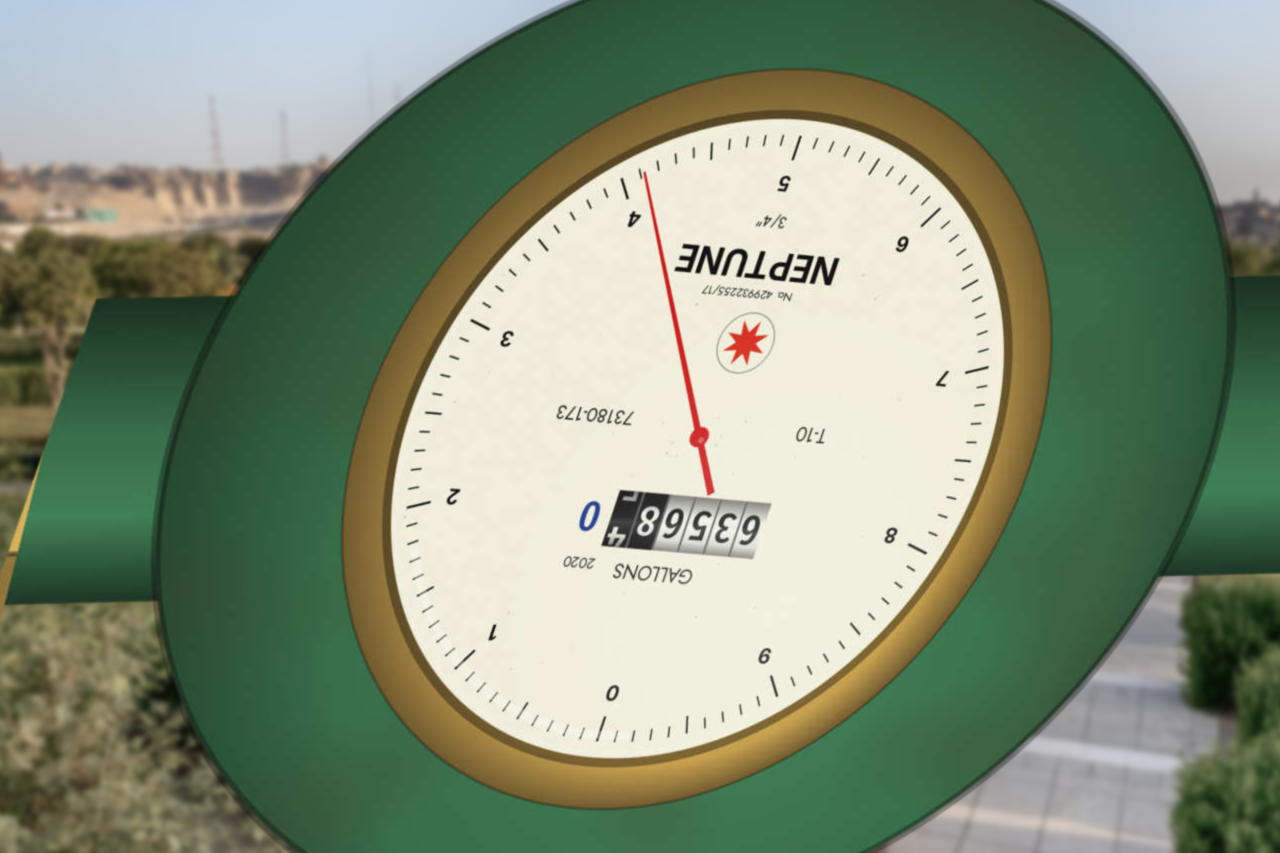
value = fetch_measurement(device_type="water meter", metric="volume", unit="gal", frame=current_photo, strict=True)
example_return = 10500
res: 6356844.1
